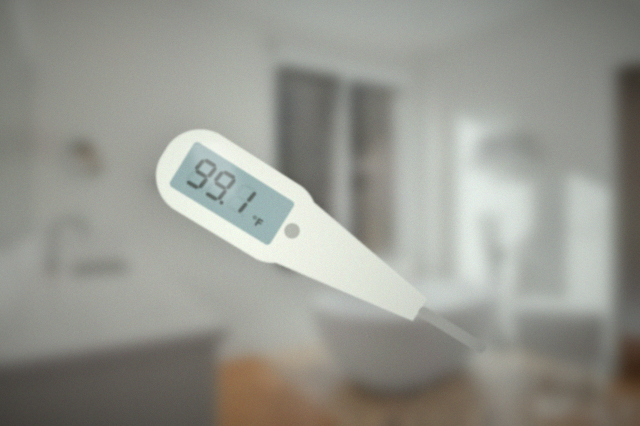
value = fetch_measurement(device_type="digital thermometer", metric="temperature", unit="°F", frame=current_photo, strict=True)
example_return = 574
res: 99.1
